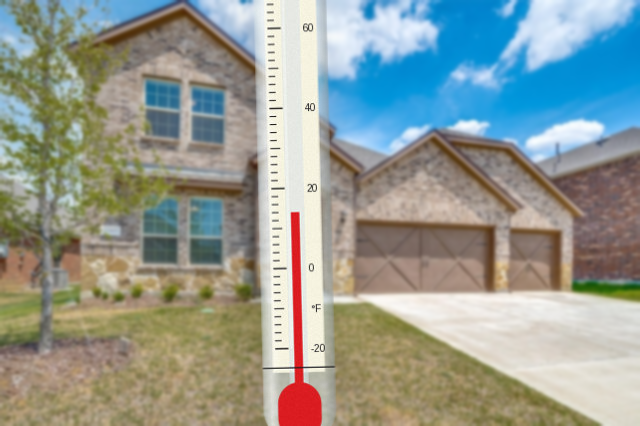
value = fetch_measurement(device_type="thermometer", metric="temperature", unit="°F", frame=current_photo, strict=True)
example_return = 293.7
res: 14
